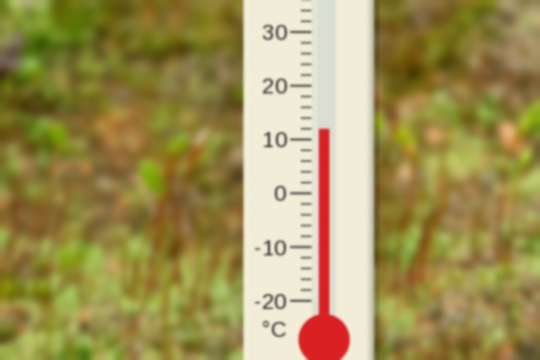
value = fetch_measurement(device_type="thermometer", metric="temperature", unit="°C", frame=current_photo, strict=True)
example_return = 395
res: 12
